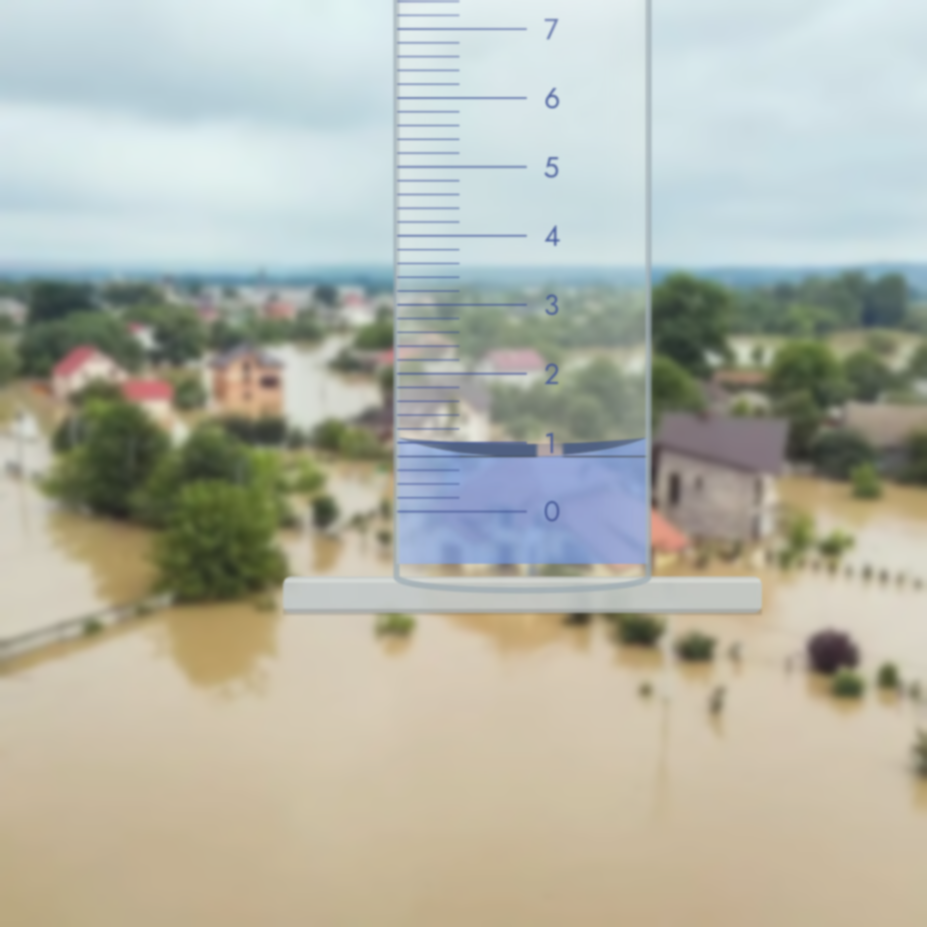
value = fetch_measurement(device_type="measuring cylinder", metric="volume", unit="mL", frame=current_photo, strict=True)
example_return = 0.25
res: 0.8
